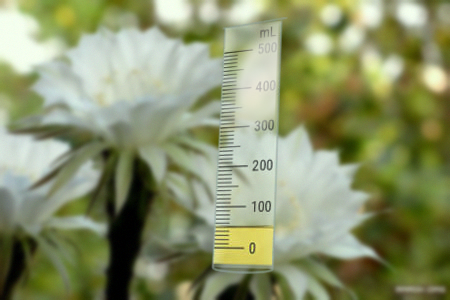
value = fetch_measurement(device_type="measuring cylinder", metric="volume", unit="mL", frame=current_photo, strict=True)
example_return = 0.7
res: 50
